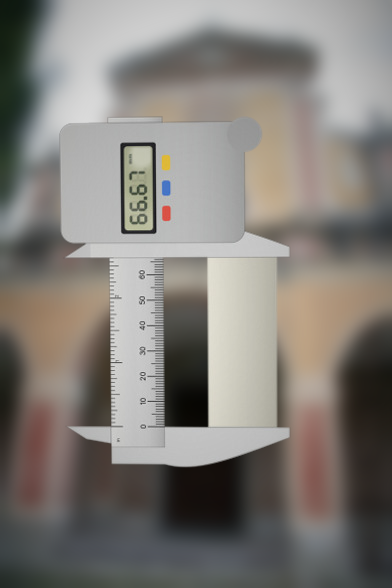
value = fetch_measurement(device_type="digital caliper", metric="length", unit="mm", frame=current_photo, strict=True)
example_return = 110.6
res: 66.67
